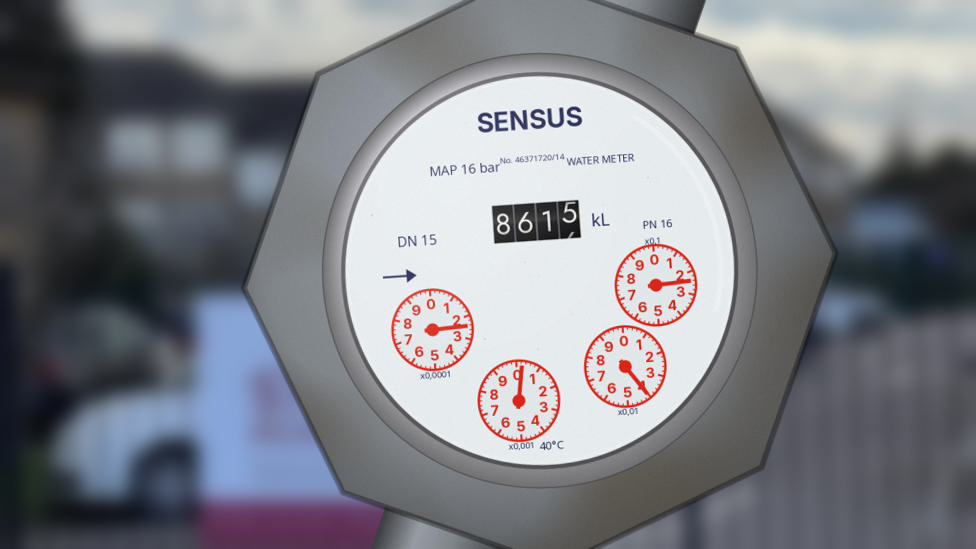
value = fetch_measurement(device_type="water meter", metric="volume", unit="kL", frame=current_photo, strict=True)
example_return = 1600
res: 8615.2402
